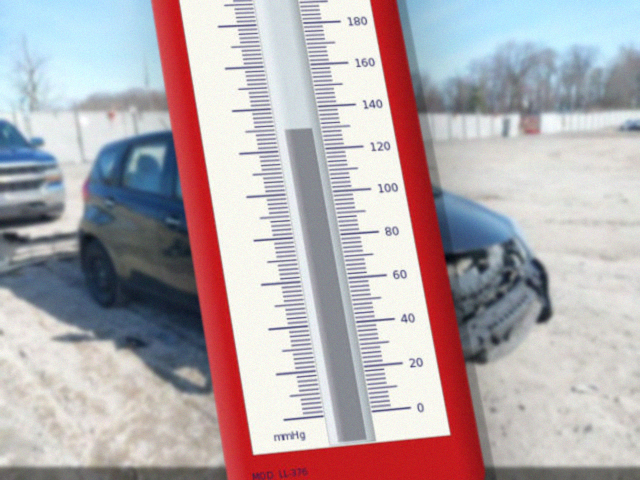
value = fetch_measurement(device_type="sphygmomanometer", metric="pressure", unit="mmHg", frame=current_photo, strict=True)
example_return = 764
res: 130
